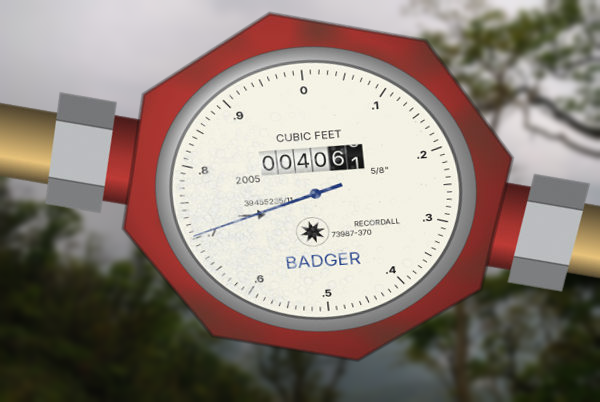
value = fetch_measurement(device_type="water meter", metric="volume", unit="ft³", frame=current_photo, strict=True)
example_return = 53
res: 4060.70
